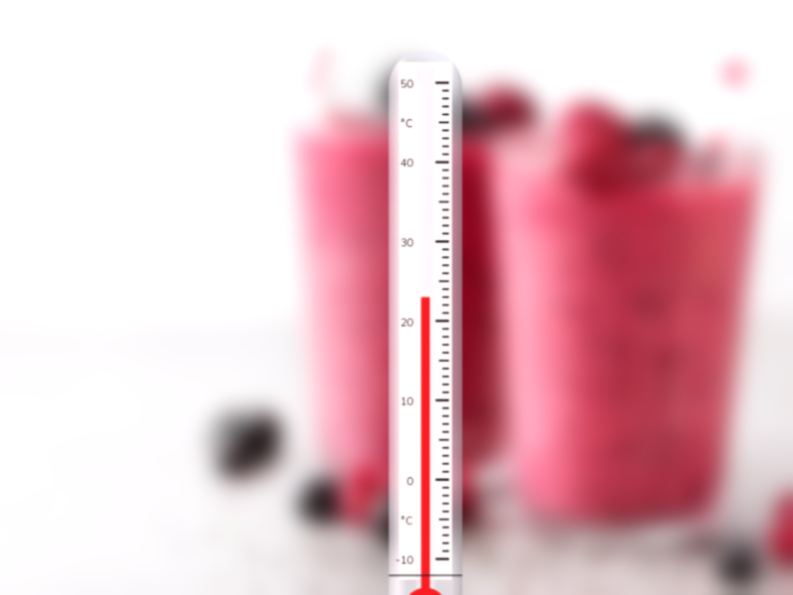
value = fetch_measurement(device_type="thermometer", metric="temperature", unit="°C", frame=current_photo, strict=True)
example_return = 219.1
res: 23
